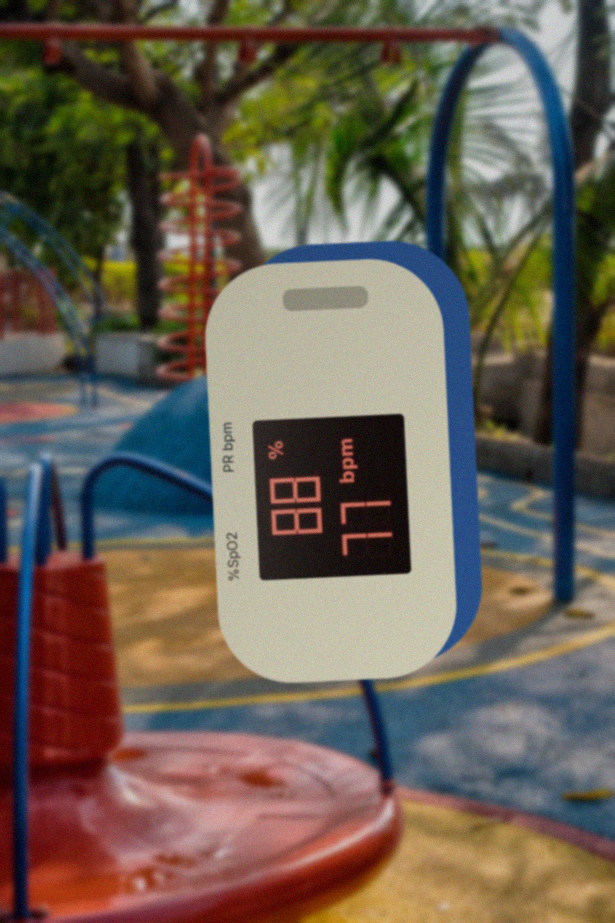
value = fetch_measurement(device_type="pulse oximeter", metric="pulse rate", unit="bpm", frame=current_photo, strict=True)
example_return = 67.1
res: 77
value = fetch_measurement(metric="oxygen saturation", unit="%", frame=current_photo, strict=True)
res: 88
